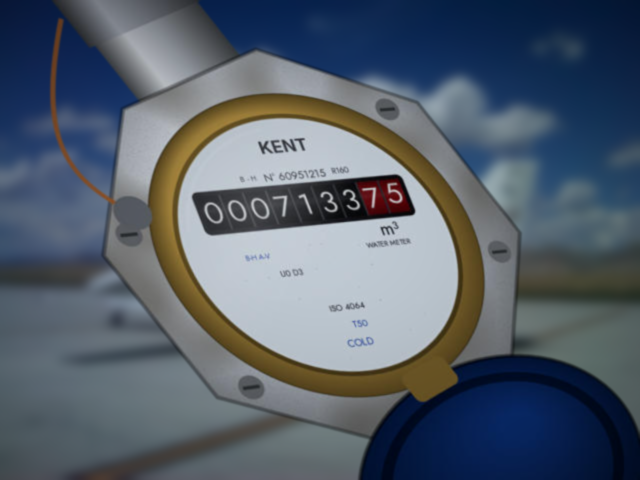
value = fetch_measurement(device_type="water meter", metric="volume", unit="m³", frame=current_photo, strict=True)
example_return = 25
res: 7133.75
